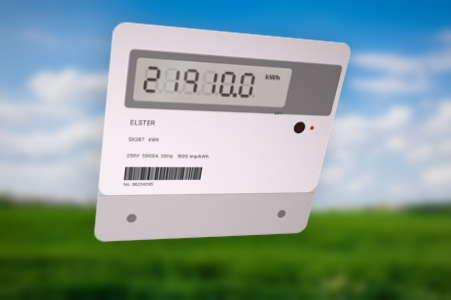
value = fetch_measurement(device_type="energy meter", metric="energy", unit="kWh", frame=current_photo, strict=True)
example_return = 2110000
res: 21910.0
